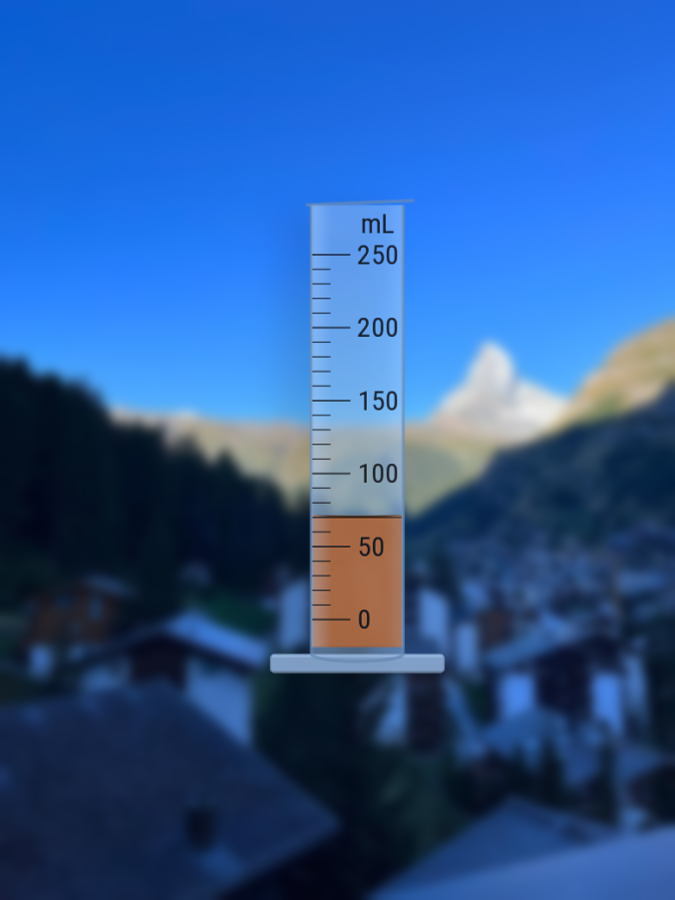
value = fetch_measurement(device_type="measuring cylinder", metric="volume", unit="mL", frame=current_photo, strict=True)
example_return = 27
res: 70
